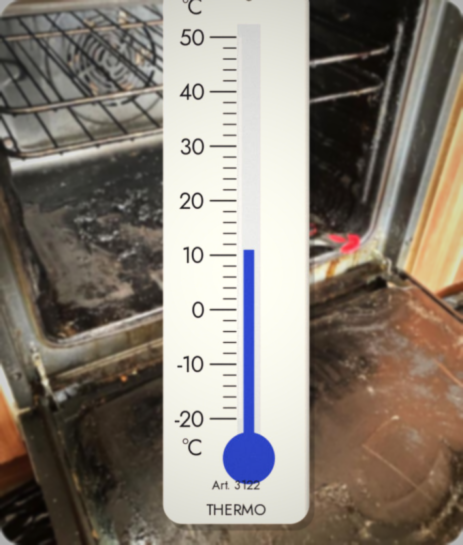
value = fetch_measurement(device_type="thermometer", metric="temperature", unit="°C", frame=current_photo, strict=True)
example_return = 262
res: 11
